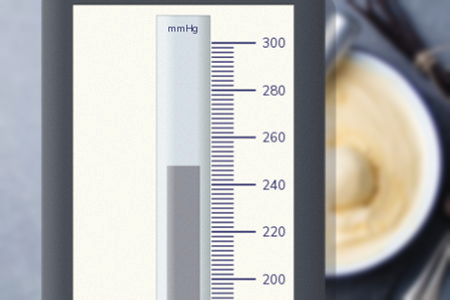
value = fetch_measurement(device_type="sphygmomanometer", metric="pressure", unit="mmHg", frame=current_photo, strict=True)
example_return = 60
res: 248
